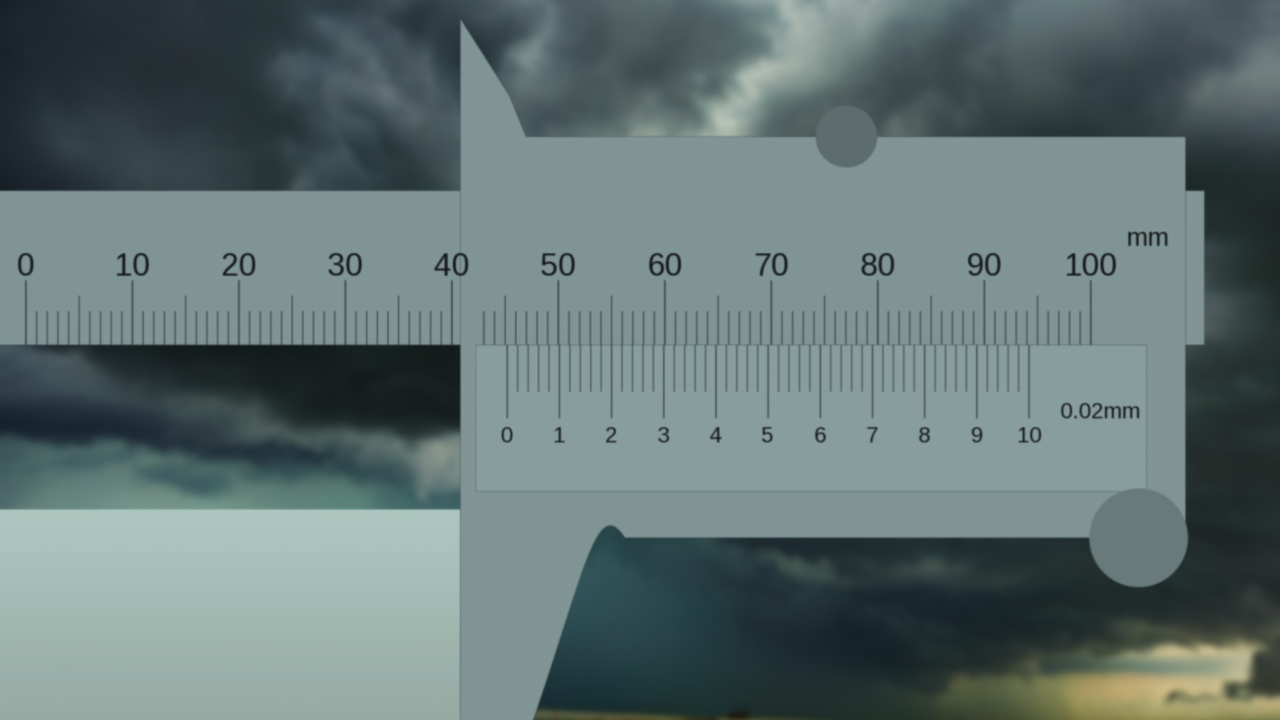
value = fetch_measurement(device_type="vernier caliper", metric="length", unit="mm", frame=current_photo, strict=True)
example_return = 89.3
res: 45.2
